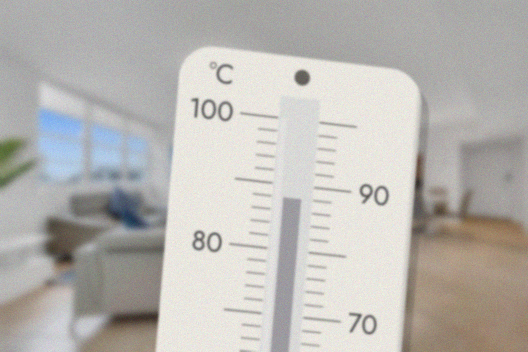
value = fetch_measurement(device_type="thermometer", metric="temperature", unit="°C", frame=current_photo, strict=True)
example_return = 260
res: 88
